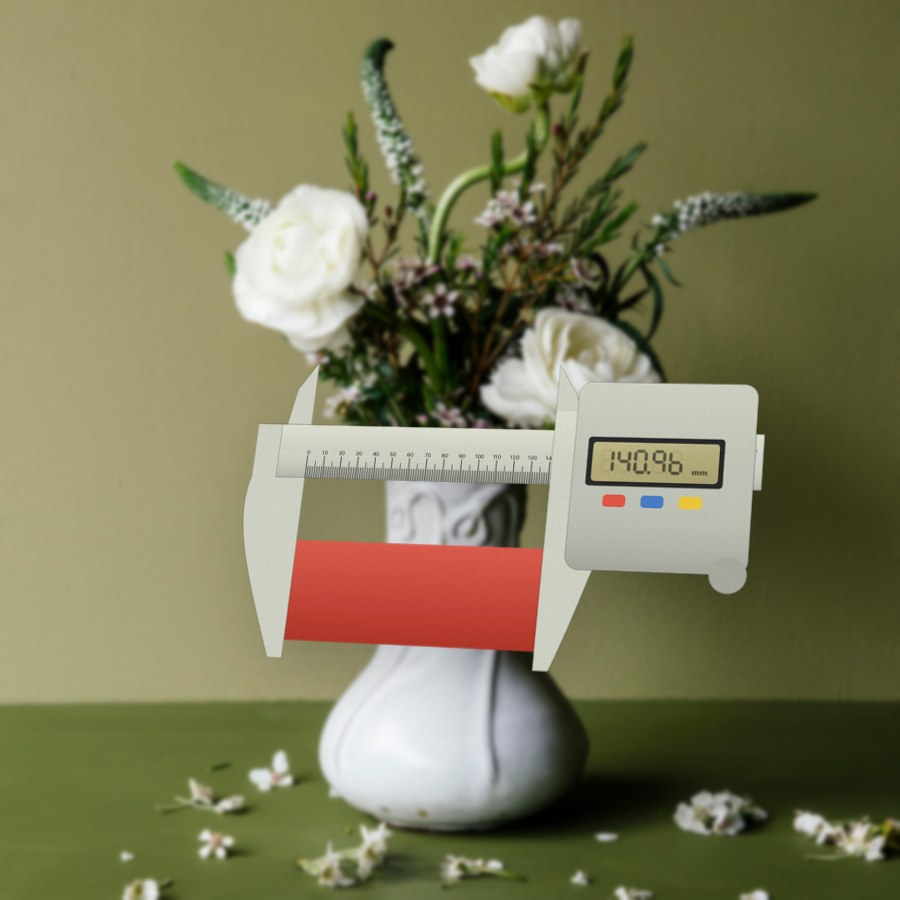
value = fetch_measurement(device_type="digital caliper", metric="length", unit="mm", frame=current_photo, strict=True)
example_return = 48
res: 140.96
